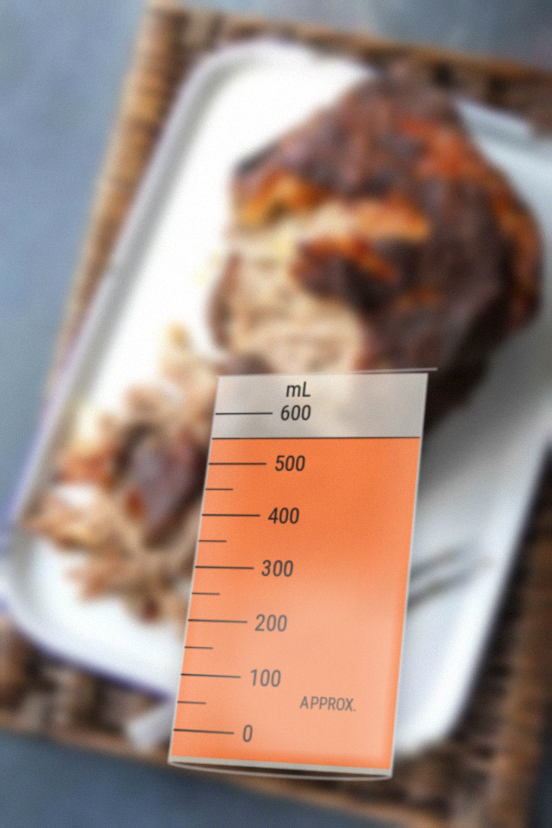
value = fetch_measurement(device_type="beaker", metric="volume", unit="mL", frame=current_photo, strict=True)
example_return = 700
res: 550
